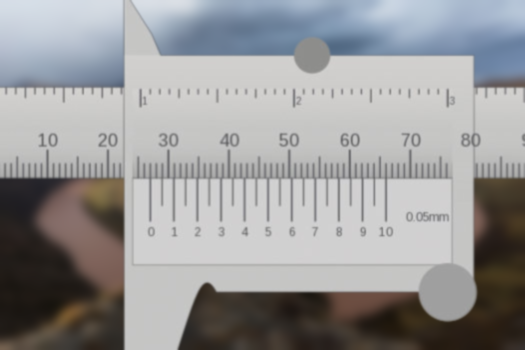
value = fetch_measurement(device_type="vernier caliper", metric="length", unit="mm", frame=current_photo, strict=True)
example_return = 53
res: 27.0
